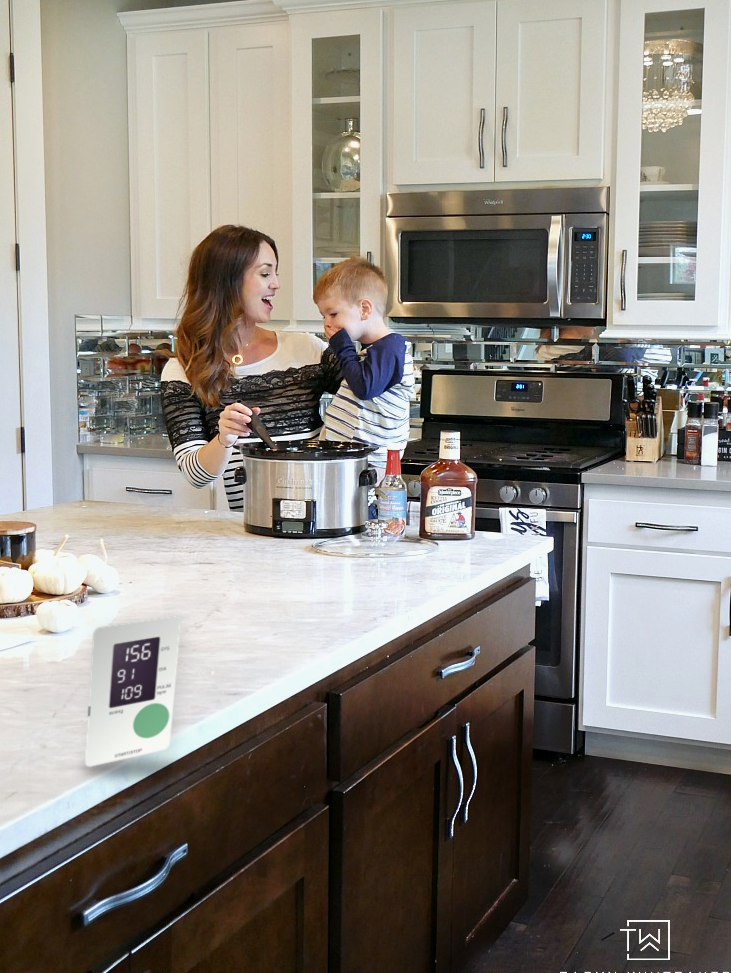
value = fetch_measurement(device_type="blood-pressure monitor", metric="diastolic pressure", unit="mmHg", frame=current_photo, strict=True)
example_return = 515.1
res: 91
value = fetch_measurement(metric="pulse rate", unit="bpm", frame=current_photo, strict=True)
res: 109
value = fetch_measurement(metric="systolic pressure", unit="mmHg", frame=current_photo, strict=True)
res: 156
